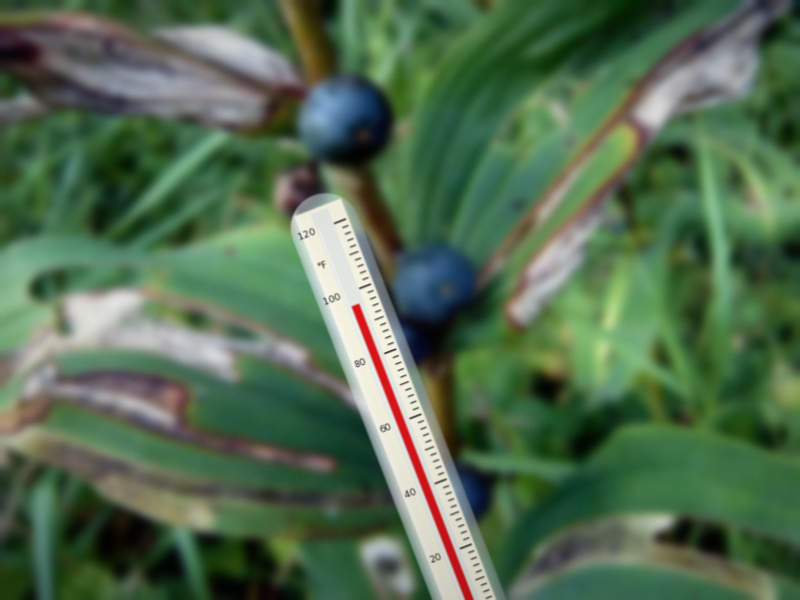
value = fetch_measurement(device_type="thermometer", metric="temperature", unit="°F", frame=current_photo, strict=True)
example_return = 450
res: 96
